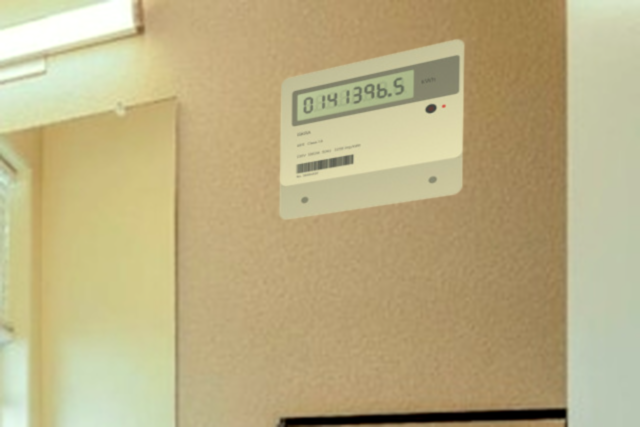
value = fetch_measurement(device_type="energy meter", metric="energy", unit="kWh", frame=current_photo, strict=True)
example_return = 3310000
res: 141396.5
